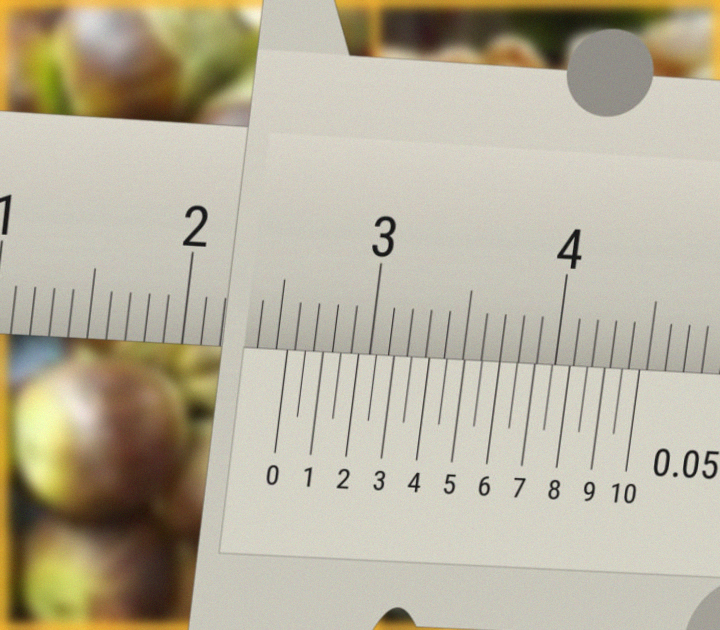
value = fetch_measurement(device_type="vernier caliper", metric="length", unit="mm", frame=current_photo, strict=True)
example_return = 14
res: 25.6
